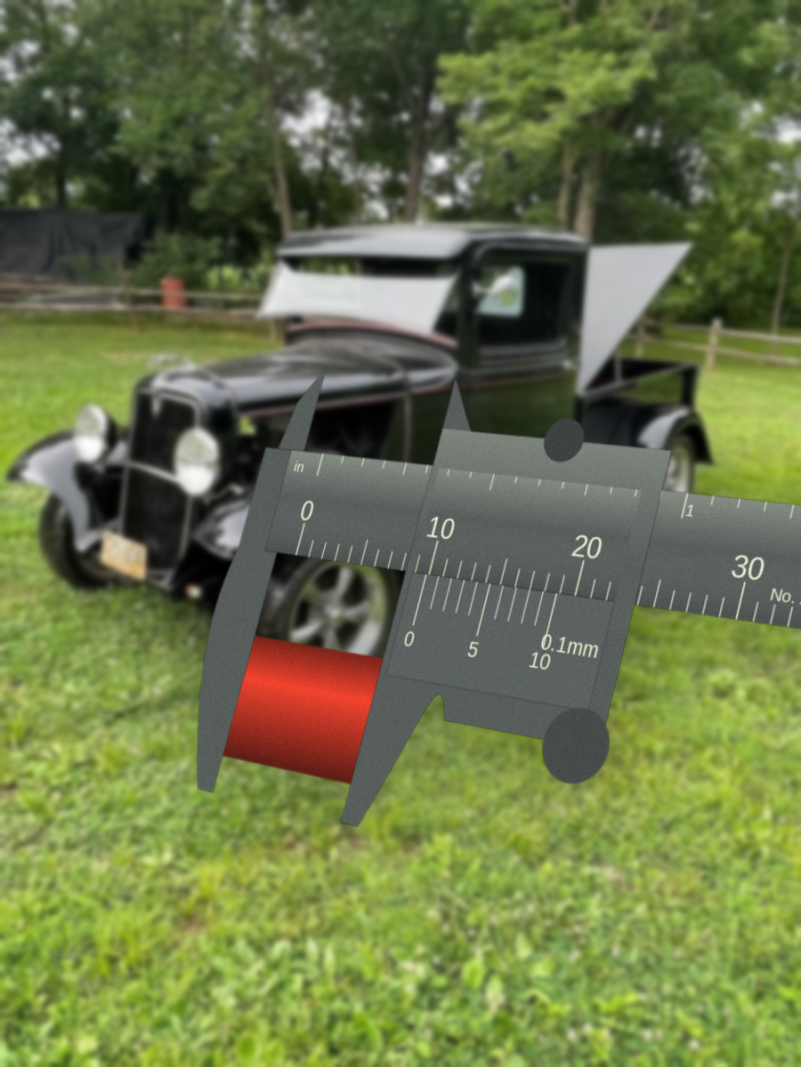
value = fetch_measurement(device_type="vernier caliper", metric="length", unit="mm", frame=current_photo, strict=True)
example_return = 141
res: 9.8
